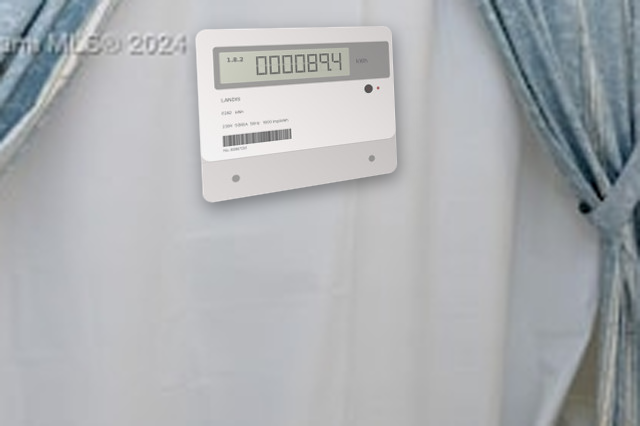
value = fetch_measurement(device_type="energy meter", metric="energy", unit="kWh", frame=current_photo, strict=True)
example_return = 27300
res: 89.4
